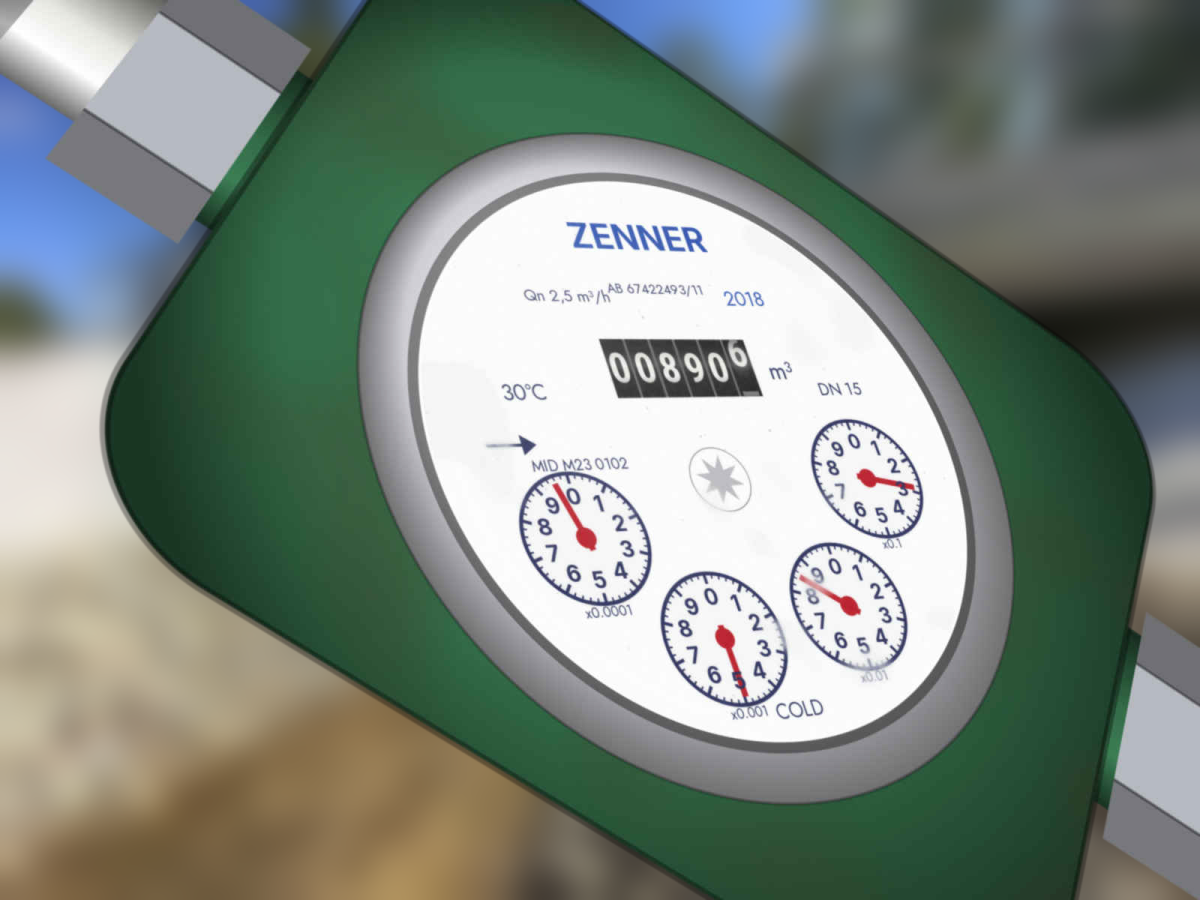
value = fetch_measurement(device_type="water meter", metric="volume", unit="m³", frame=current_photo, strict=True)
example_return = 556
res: 8906.2849
